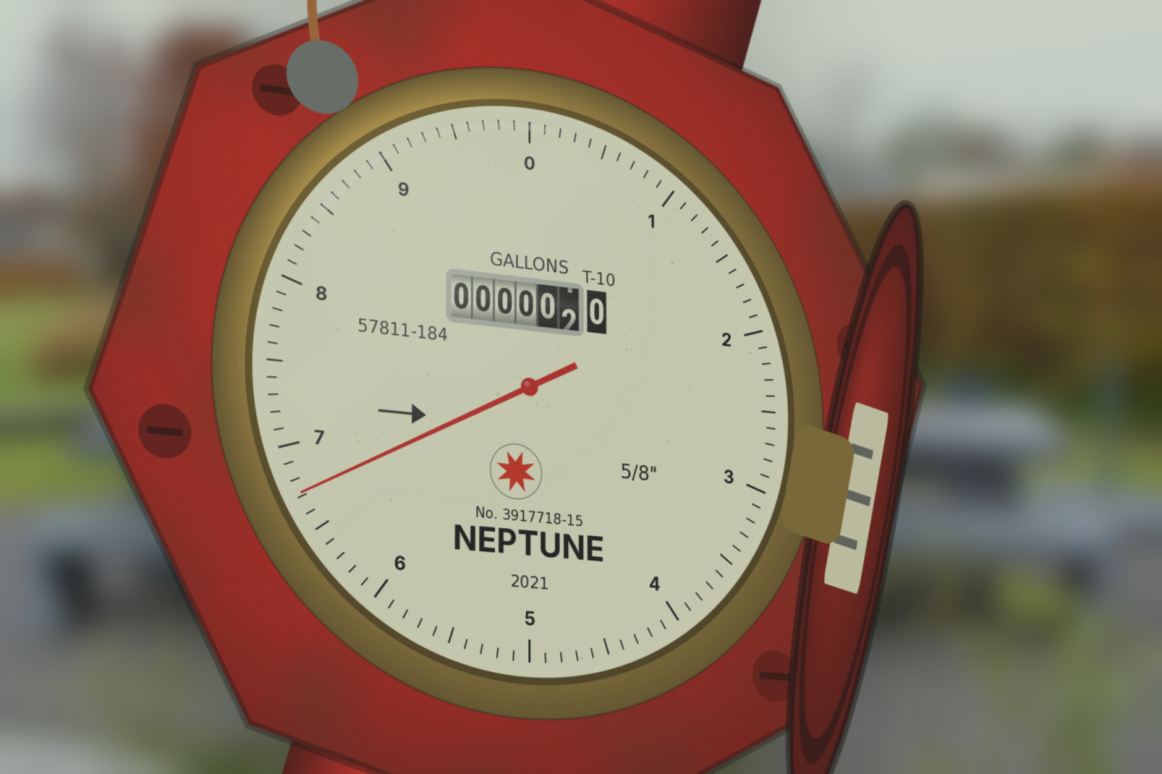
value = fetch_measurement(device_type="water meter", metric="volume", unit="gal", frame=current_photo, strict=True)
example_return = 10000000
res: 16.7
